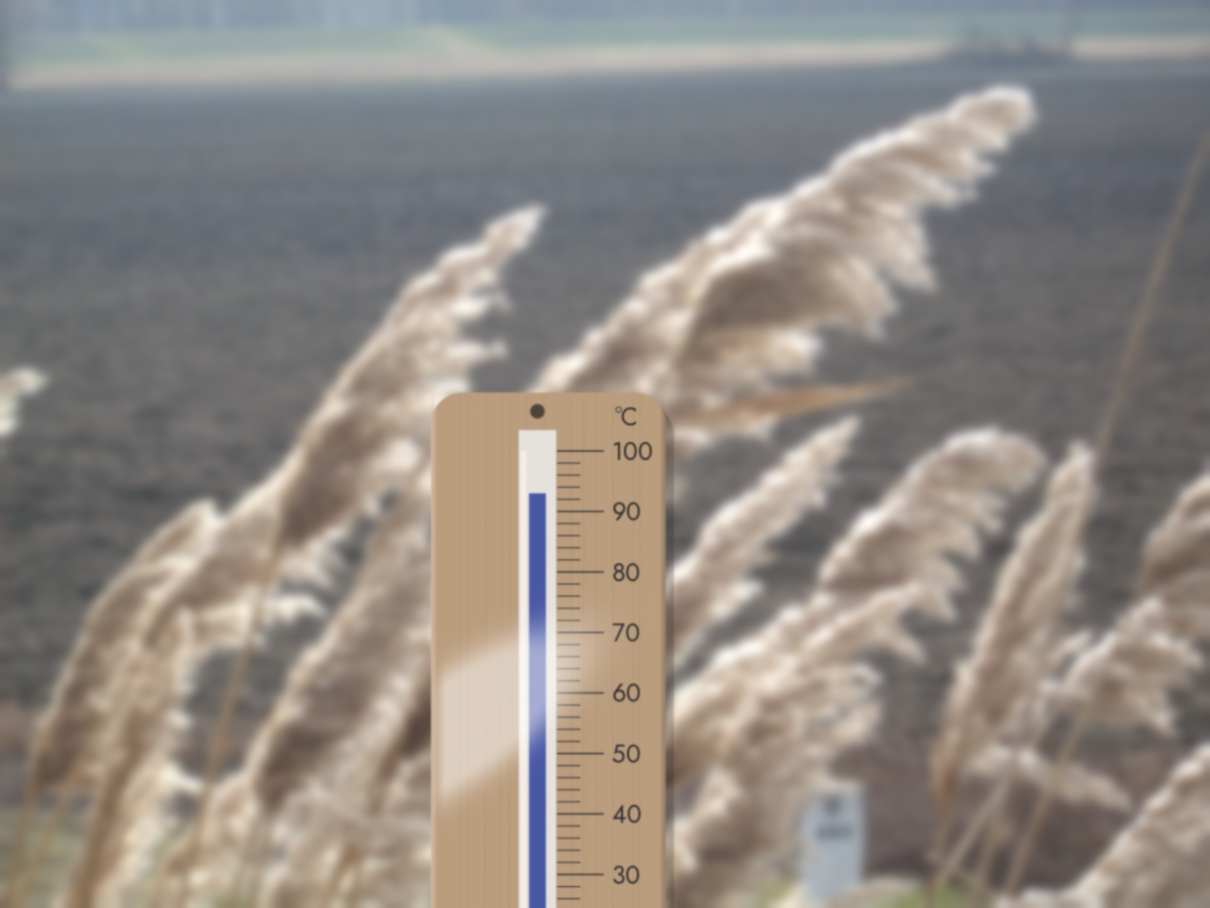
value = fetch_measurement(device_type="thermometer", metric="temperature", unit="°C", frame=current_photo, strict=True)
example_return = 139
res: 93
